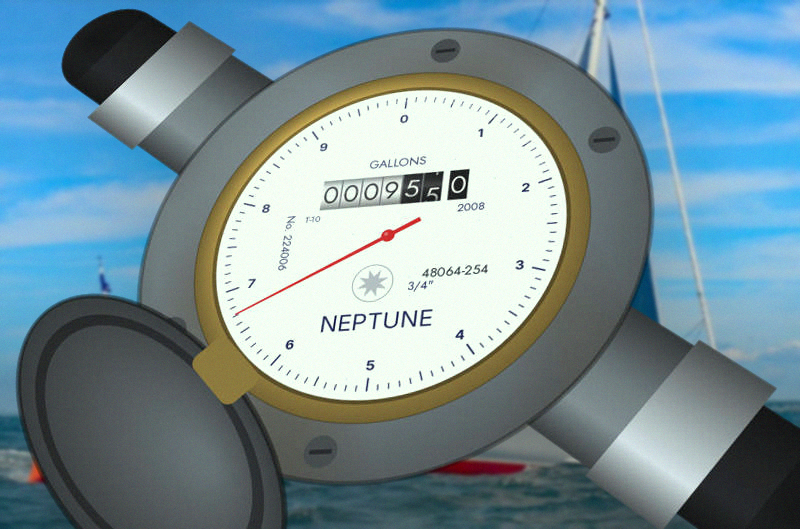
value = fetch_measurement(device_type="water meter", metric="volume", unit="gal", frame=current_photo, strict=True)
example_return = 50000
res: 9546.7
